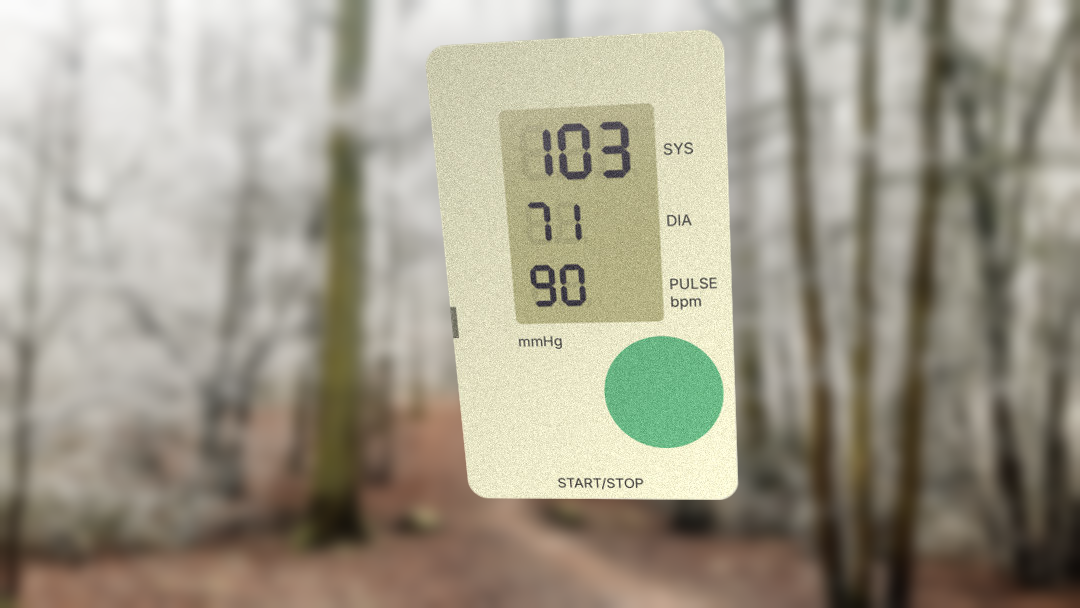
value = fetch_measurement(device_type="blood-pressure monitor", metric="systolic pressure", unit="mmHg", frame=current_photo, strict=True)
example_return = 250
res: 103
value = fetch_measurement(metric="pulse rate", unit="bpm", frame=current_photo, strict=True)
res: 90
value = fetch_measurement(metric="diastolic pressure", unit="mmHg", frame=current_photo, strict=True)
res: 71
